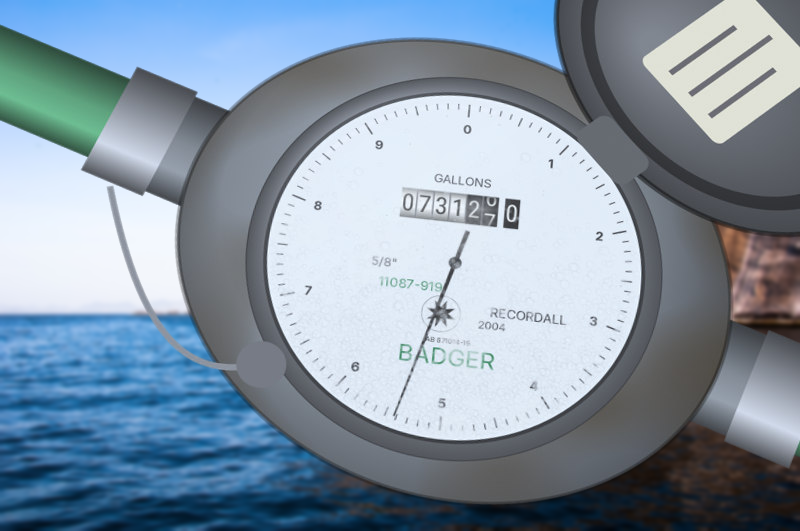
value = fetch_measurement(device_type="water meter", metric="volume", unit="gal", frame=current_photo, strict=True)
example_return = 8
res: 731265.4
